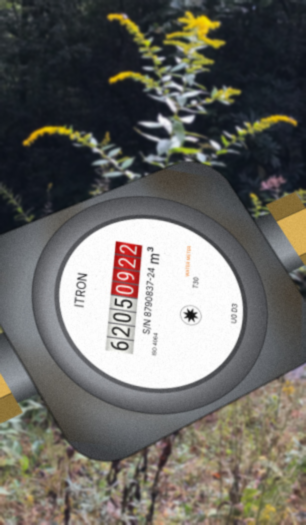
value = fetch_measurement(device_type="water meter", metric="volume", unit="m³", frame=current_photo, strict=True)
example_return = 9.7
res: 6205.0922
